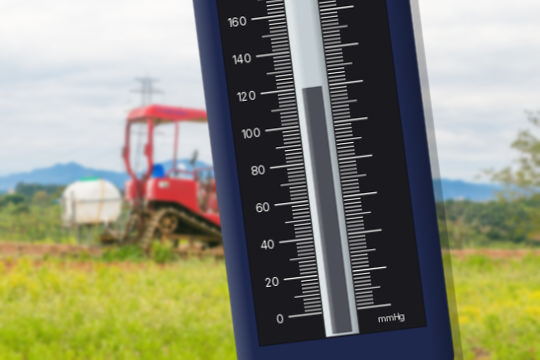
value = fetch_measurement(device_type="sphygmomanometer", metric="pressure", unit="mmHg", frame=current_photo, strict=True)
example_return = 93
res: 120
